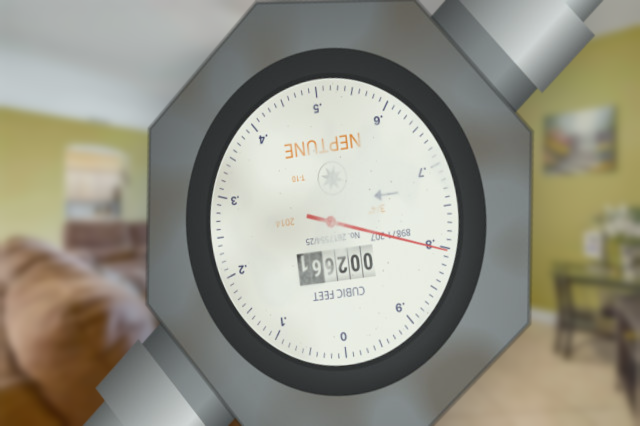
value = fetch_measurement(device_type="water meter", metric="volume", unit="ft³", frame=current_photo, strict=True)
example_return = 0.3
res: 2660.80
